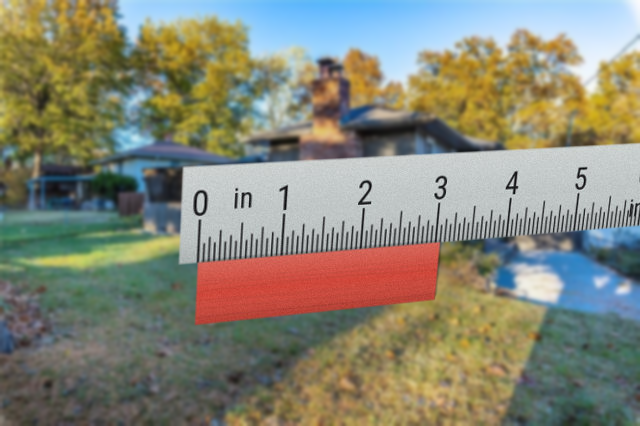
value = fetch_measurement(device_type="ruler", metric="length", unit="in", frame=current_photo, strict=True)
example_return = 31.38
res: 3.0625
